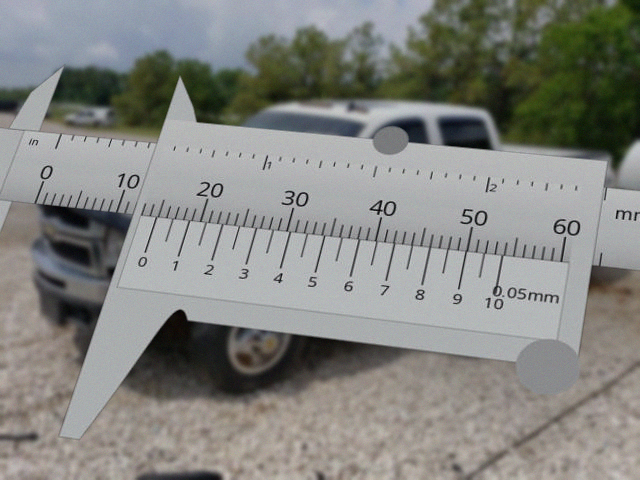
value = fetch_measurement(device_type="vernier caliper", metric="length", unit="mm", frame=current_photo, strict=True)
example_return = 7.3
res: 14.8
